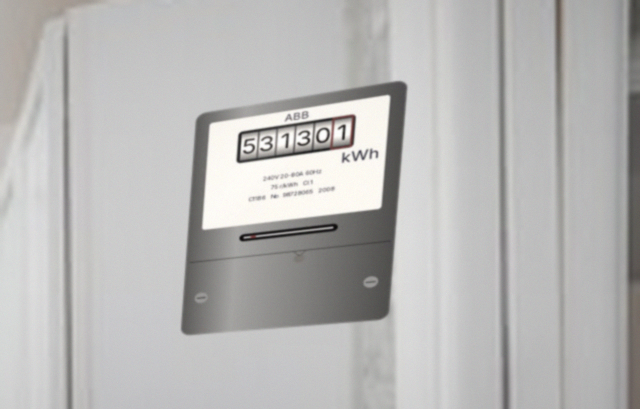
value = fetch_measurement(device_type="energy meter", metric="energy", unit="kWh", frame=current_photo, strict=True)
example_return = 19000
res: 53130.1
